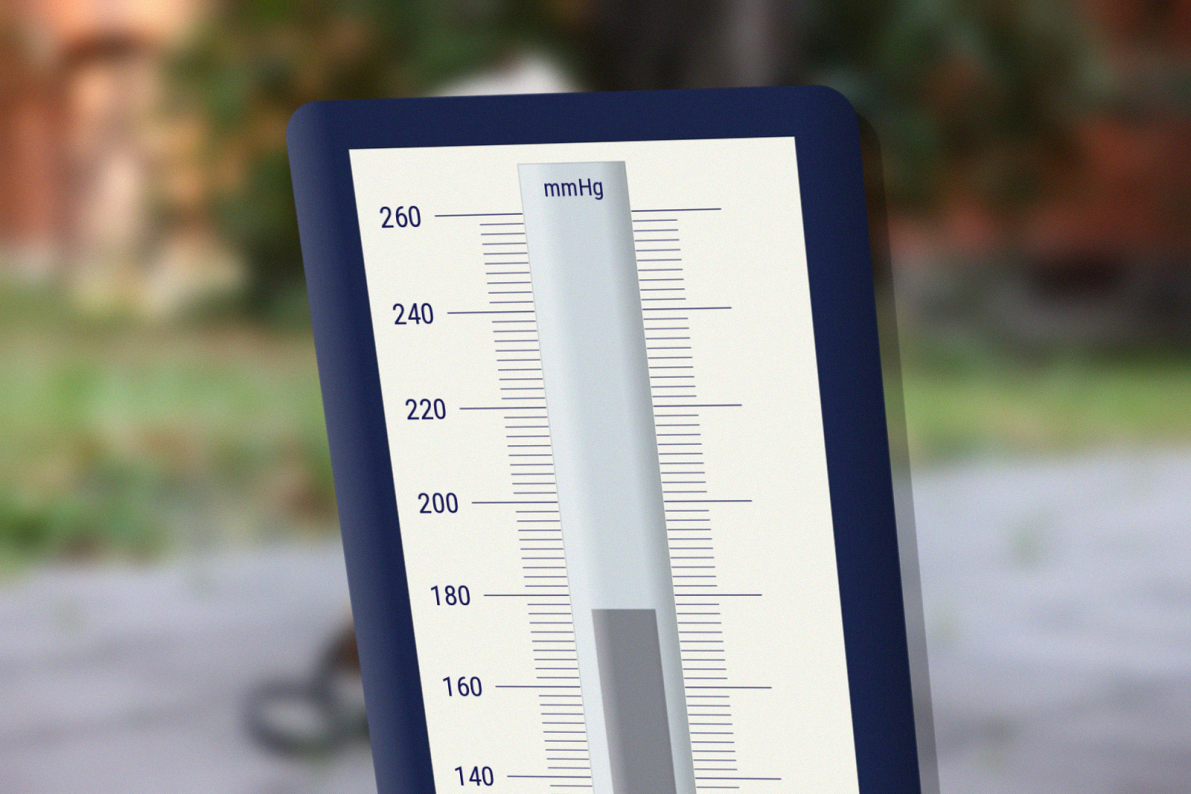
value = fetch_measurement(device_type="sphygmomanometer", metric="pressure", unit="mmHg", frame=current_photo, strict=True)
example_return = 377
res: 177
